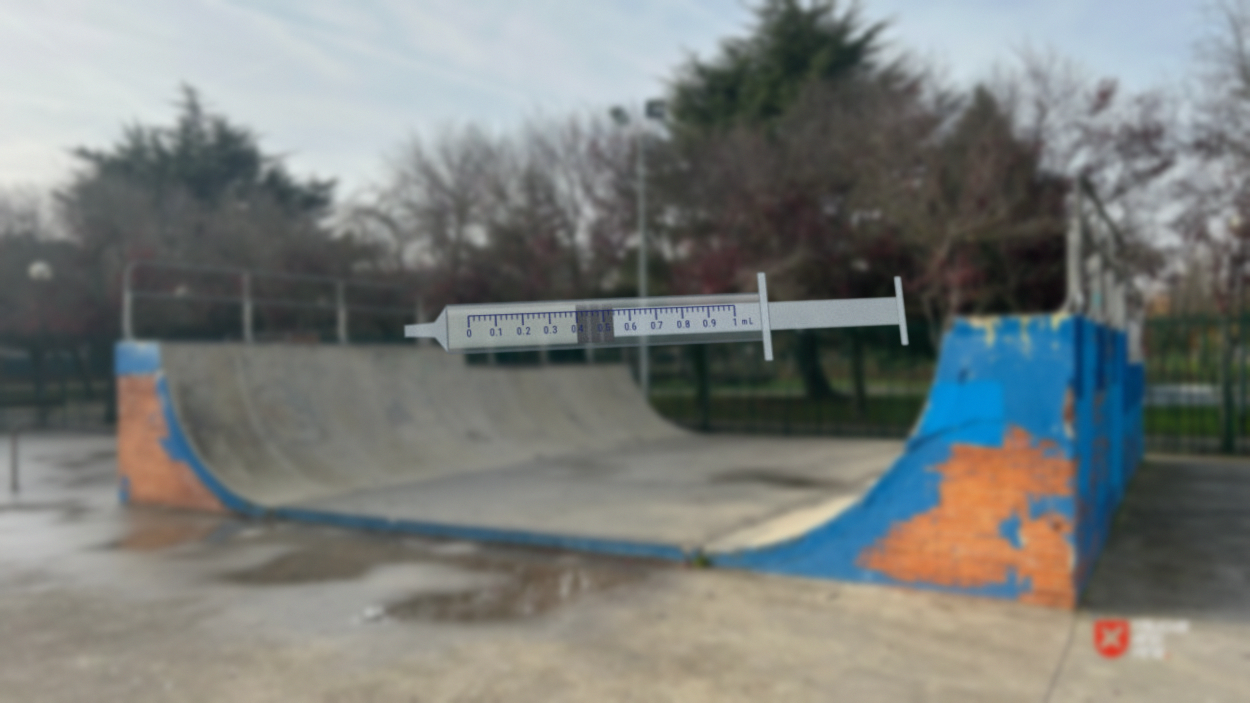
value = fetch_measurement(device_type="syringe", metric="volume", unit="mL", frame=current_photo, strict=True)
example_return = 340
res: 0.4
